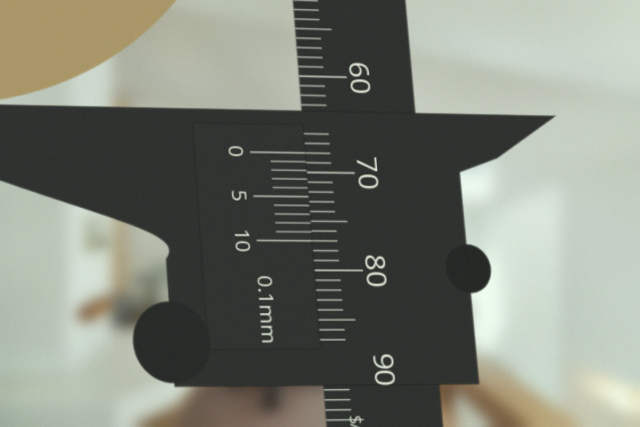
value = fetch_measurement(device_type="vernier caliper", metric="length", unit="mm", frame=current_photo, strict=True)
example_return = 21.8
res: 68.0
